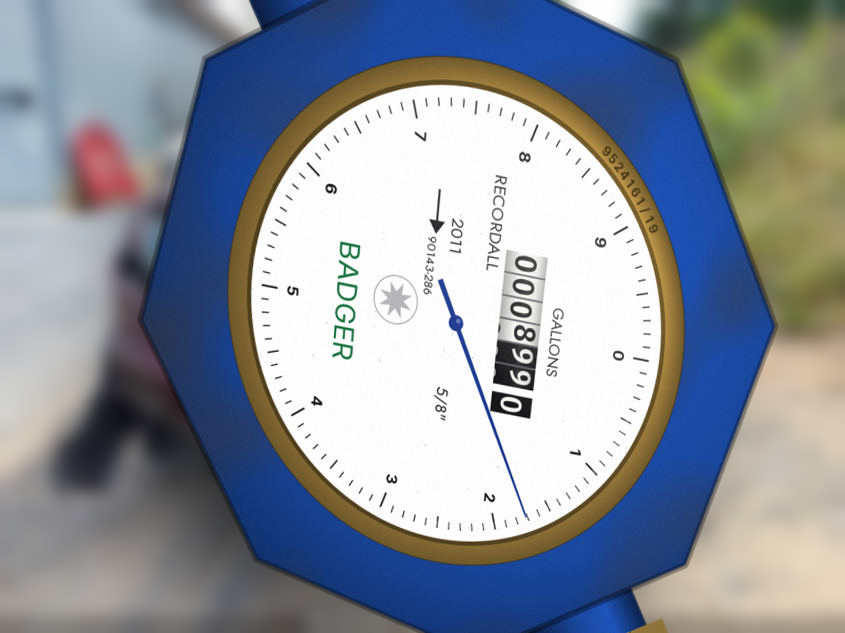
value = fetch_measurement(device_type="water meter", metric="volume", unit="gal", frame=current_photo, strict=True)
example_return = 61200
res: 8991.7
